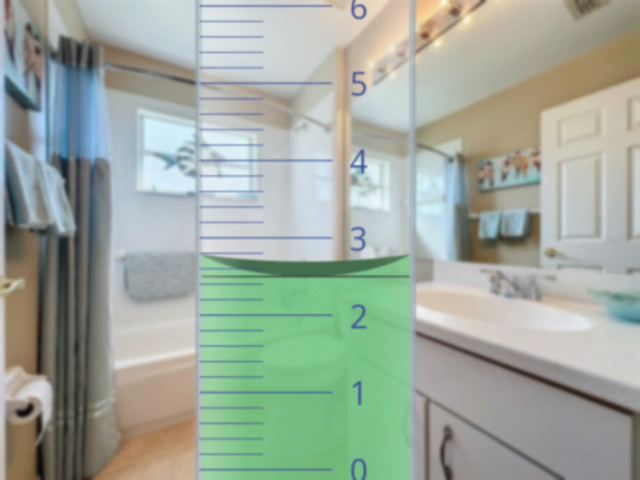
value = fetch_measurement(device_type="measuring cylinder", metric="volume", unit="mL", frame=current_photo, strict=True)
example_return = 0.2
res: 2.5
